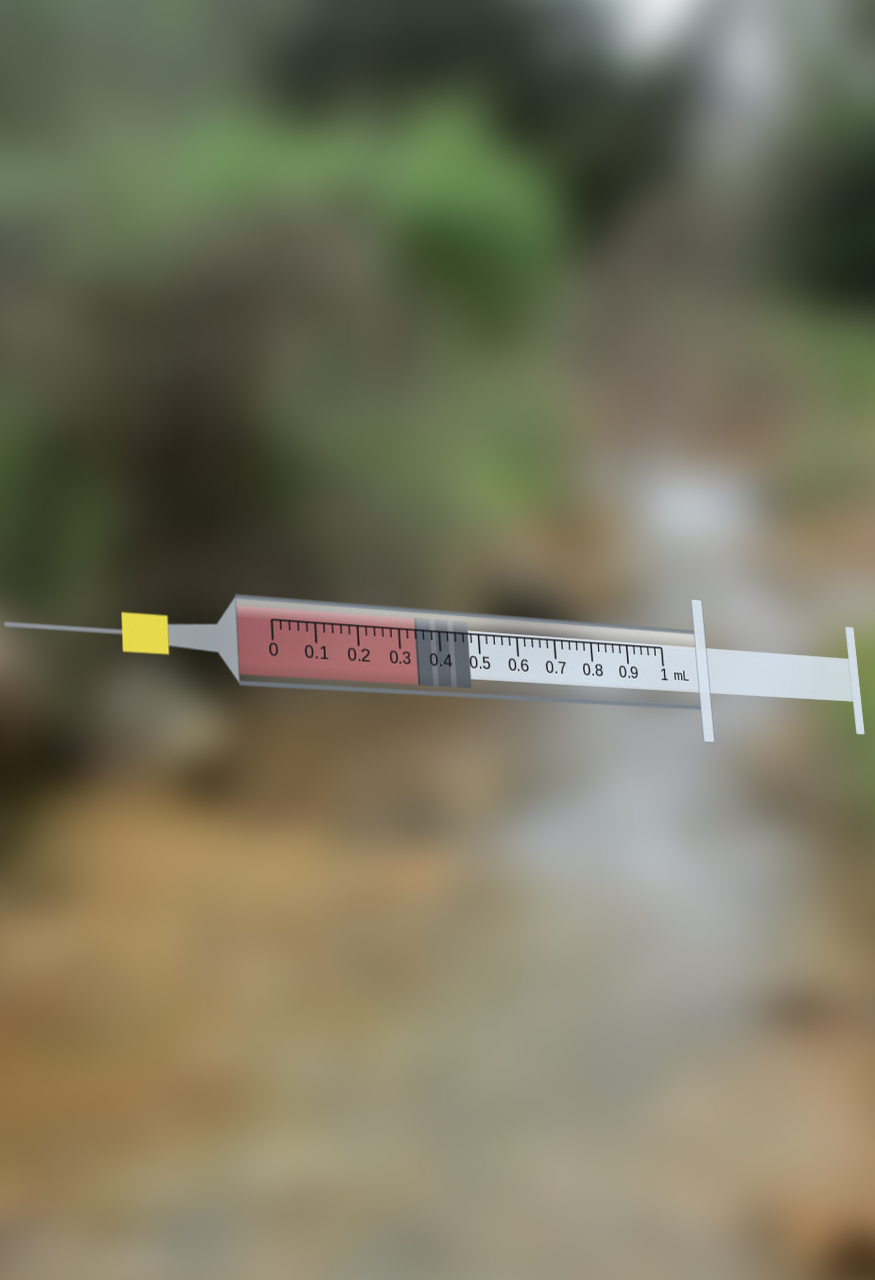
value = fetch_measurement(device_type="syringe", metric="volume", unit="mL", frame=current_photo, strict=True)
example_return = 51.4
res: 0.34
